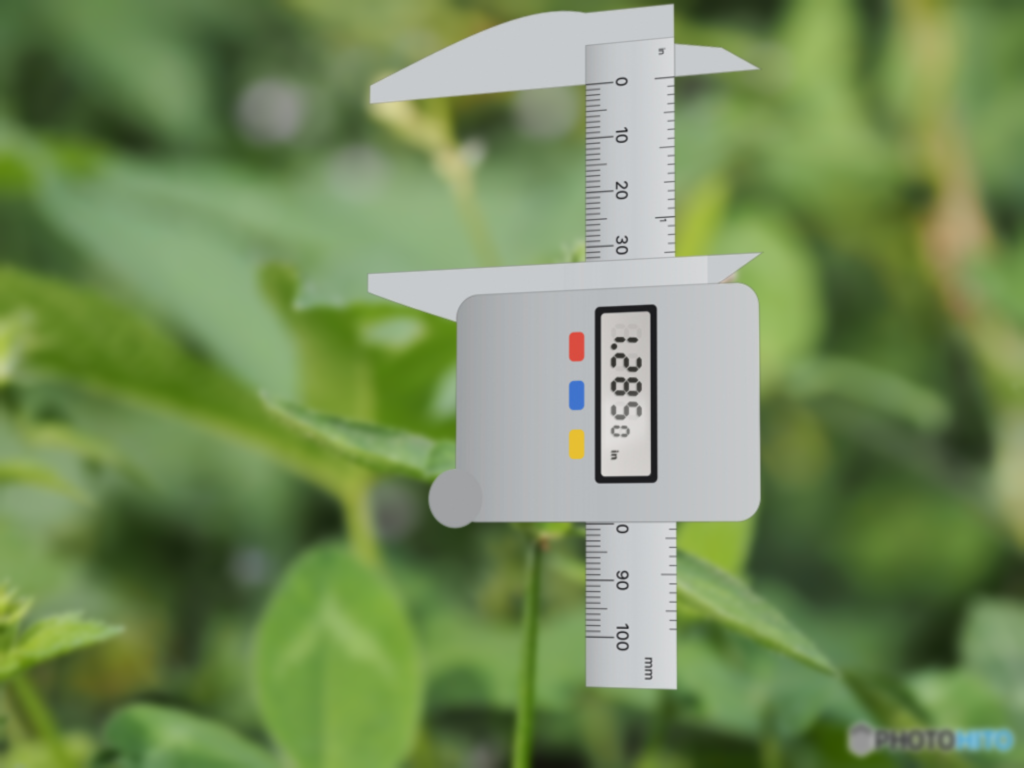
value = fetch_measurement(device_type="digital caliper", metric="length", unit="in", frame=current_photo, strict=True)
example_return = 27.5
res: 1.2850
